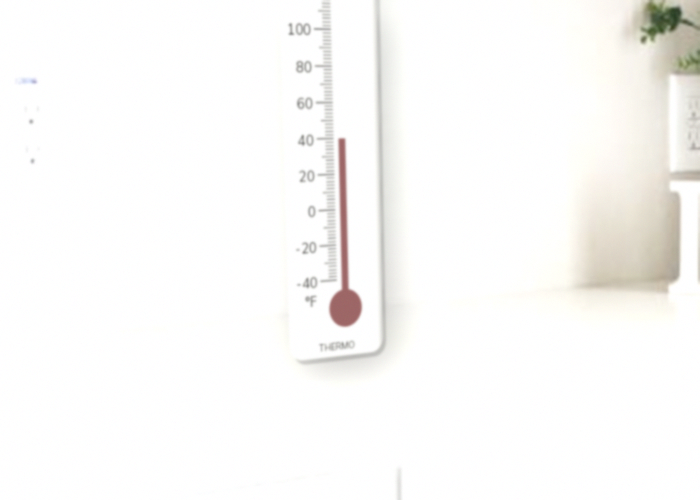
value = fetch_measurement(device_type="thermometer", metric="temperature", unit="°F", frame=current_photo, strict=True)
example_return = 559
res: 40
